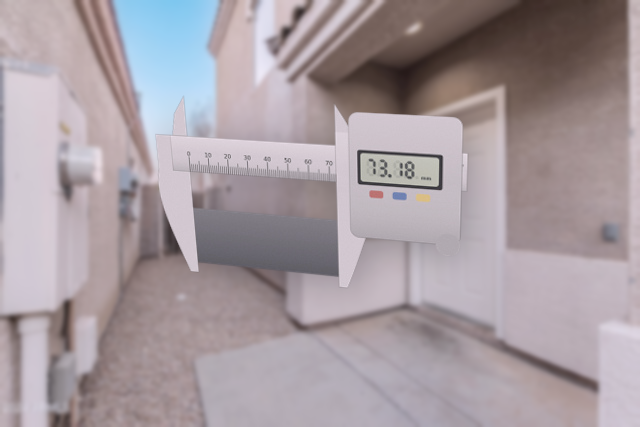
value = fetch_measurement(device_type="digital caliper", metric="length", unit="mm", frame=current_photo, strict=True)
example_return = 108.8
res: 73.18
